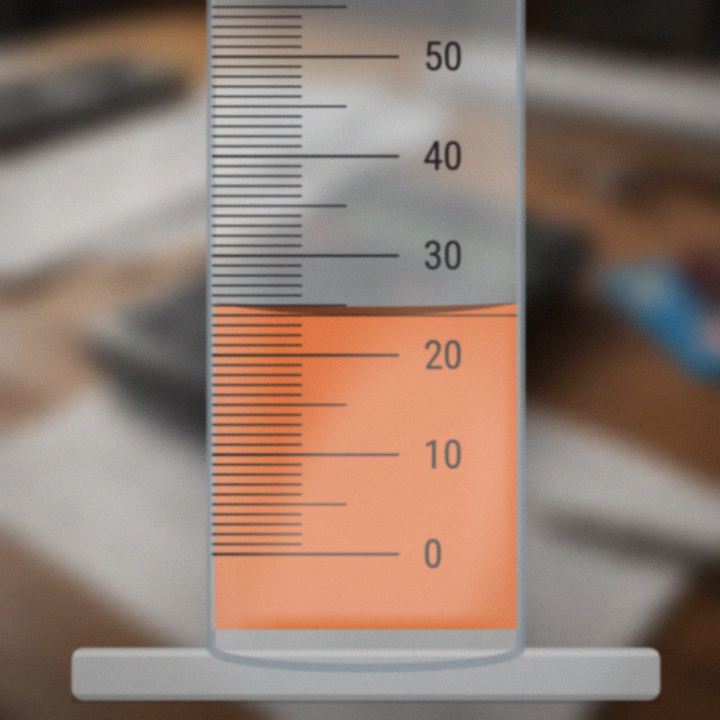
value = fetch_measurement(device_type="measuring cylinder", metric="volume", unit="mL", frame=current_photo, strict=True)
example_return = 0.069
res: 24
